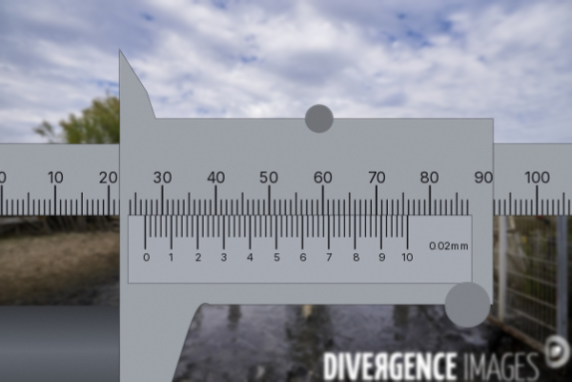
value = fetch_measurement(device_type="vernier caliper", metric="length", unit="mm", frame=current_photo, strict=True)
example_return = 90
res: 26.8
